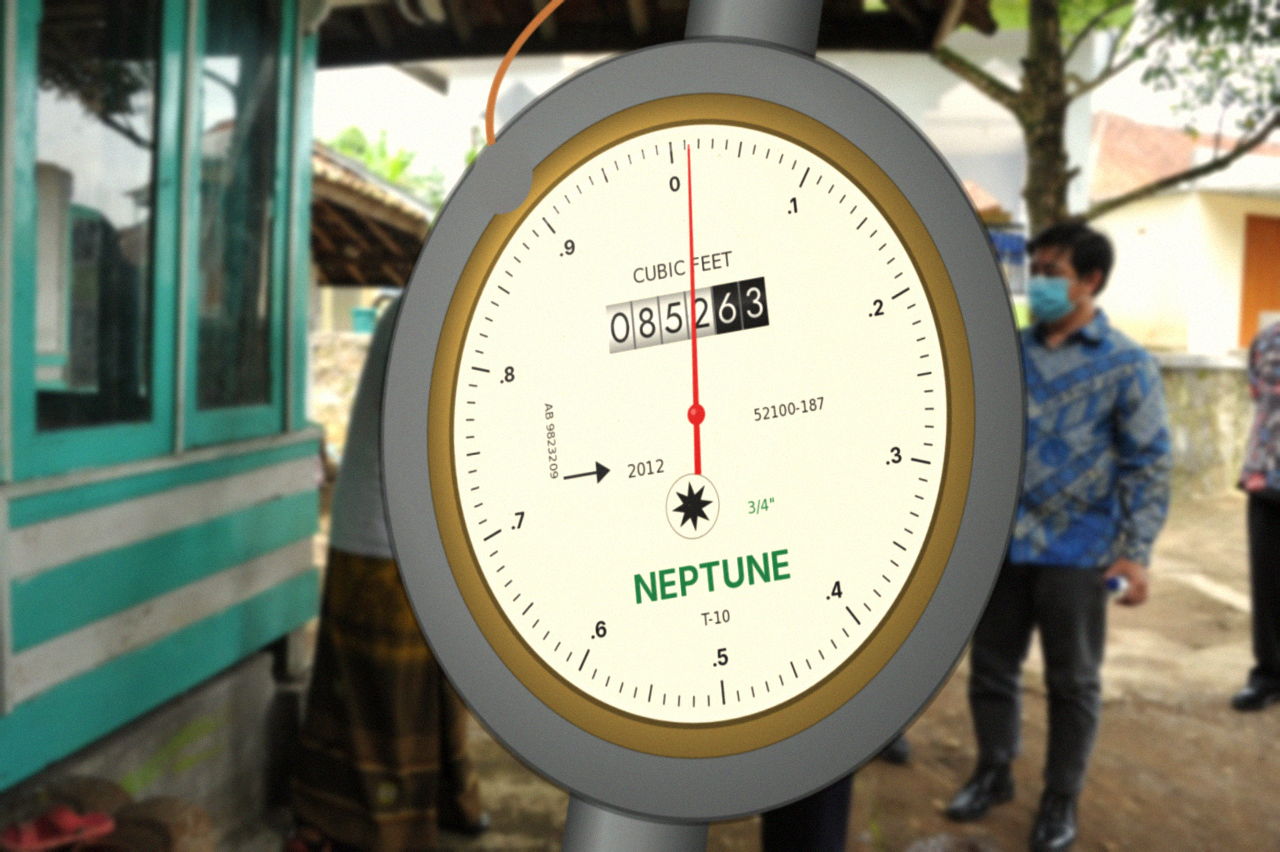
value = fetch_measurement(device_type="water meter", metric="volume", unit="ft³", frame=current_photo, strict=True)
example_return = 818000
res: 85263.01
